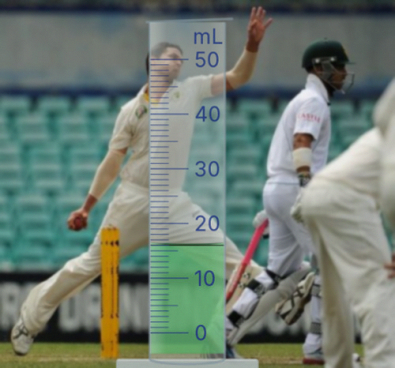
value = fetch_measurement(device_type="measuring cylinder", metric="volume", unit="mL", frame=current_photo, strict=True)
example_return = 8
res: 16
